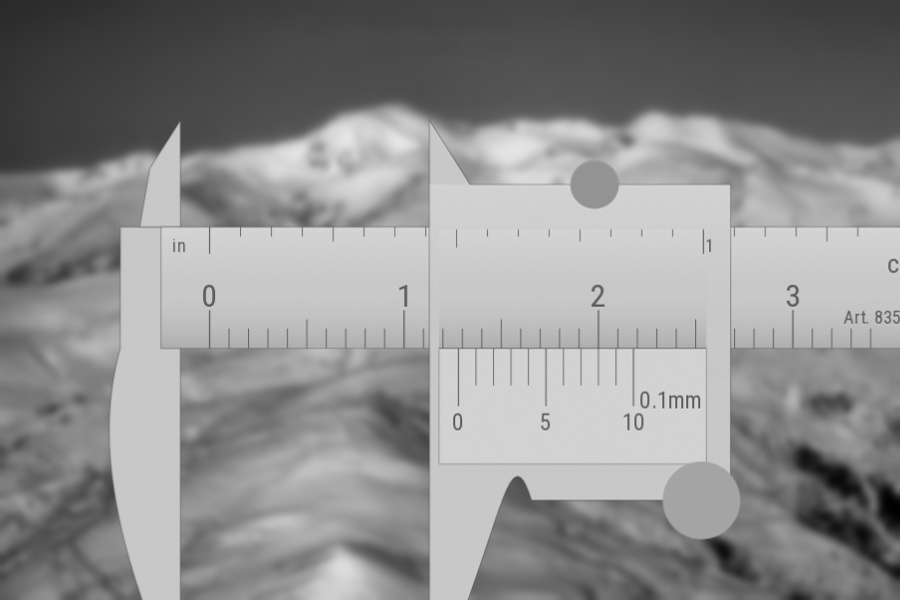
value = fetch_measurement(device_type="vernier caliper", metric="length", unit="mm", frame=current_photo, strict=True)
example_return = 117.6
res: 12.8
